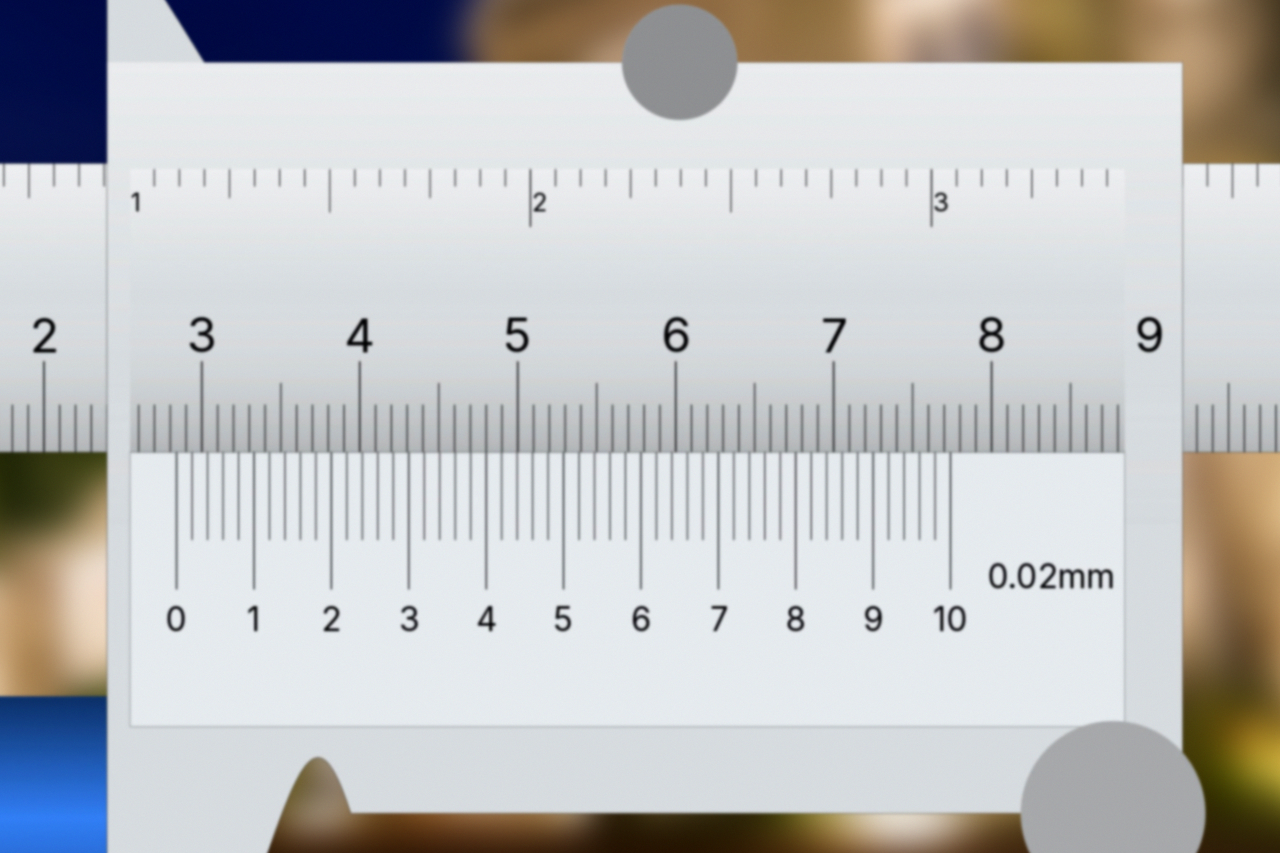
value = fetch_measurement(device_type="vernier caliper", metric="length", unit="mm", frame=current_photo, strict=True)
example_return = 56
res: 28.4
